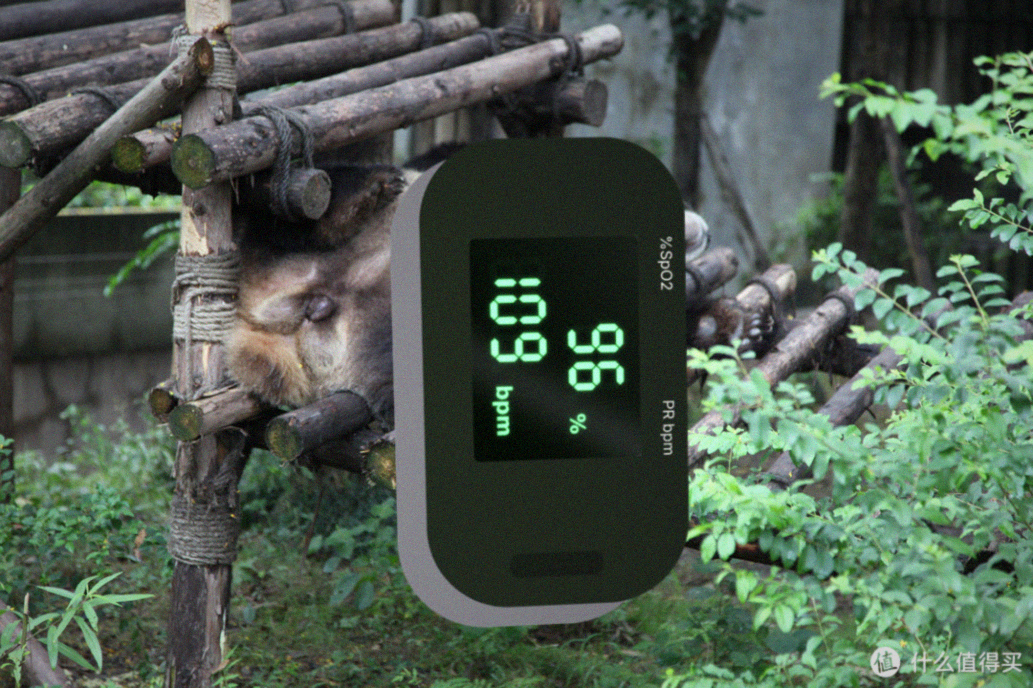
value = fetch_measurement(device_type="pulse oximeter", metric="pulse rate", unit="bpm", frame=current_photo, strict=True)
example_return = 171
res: 109
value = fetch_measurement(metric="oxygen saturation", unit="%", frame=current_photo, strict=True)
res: 96
